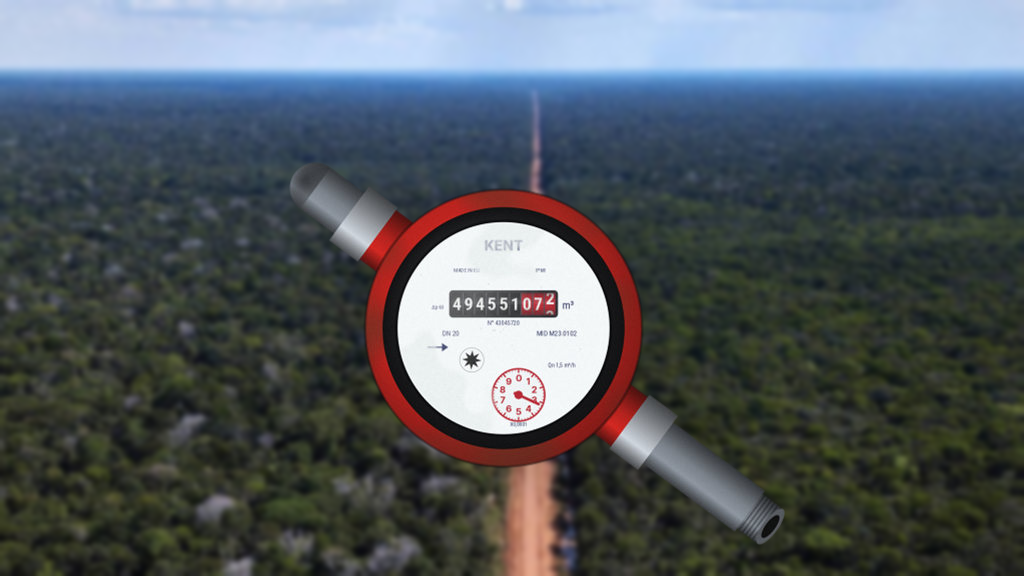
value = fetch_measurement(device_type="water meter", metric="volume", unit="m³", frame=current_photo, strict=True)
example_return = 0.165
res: 494551.0723
